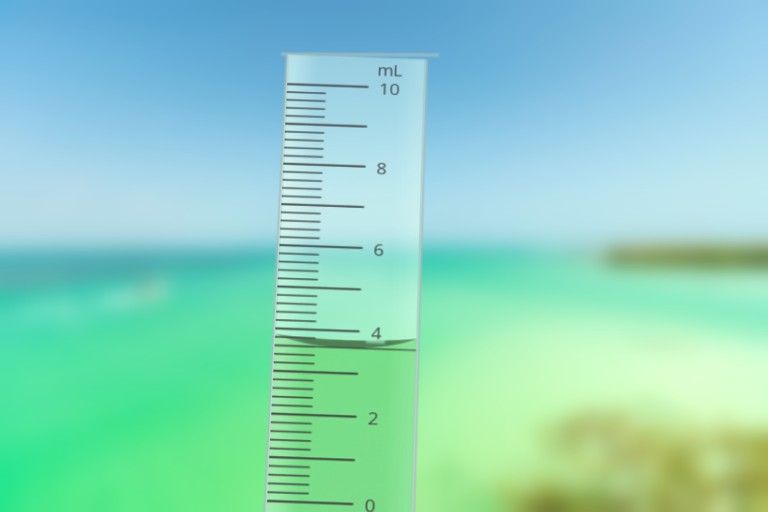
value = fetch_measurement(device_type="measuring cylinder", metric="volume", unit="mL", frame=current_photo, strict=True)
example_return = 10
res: 3.6
